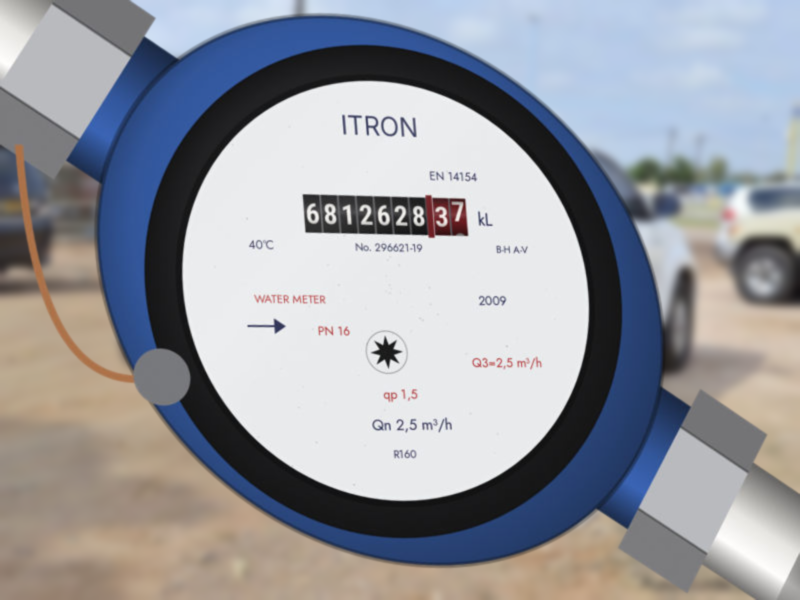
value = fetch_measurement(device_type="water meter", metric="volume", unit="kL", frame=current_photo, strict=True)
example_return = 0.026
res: 6812628.37
